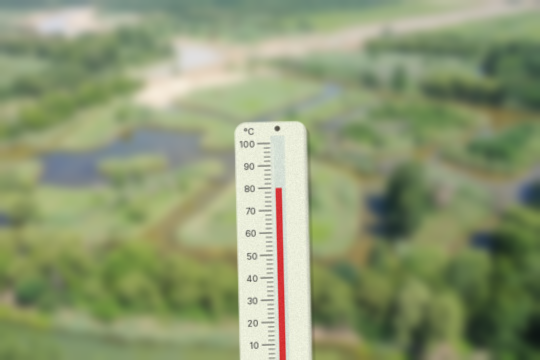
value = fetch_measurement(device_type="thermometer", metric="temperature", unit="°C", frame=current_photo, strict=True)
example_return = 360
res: 80
